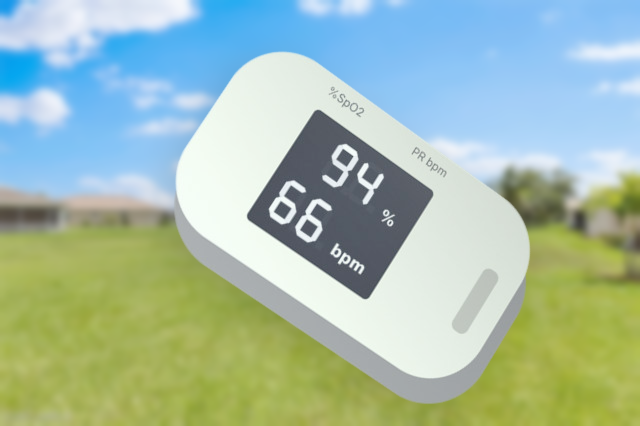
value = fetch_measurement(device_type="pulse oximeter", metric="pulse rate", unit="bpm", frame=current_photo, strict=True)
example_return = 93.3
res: 66
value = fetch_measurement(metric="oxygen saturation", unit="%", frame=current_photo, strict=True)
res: 94
